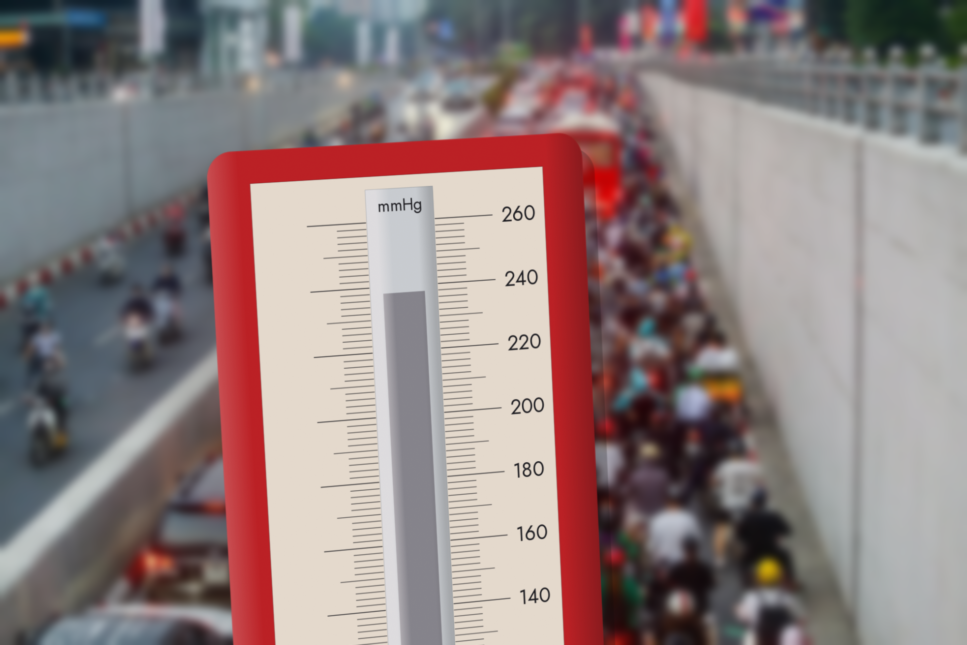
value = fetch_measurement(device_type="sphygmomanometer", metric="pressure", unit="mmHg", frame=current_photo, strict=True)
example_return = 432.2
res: 238
